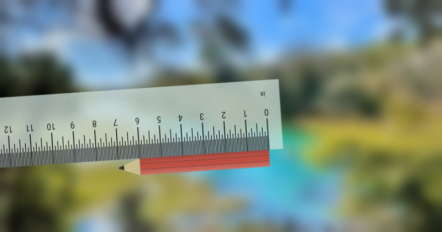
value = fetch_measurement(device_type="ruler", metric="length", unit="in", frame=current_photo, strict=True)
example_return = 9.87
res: 7
